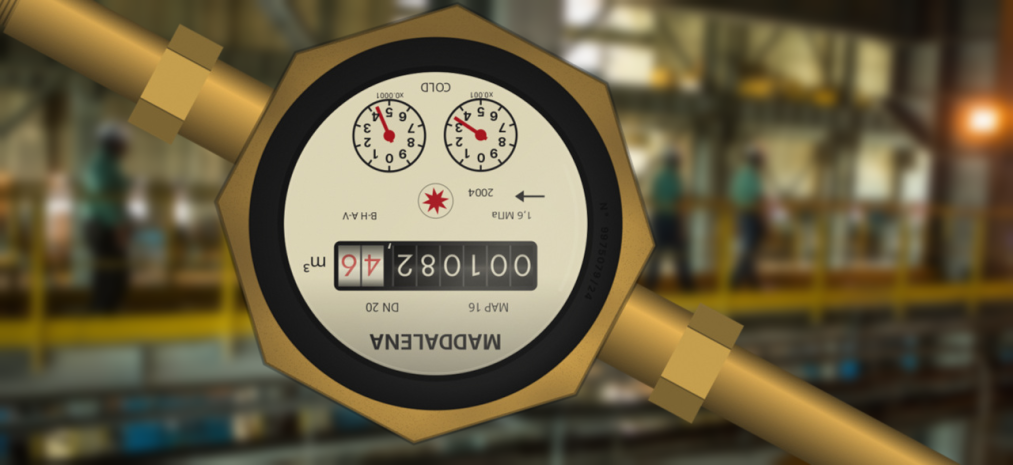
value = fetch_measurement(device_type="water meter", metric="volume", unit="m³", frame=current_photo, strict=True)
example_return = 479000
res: 1082.4634
